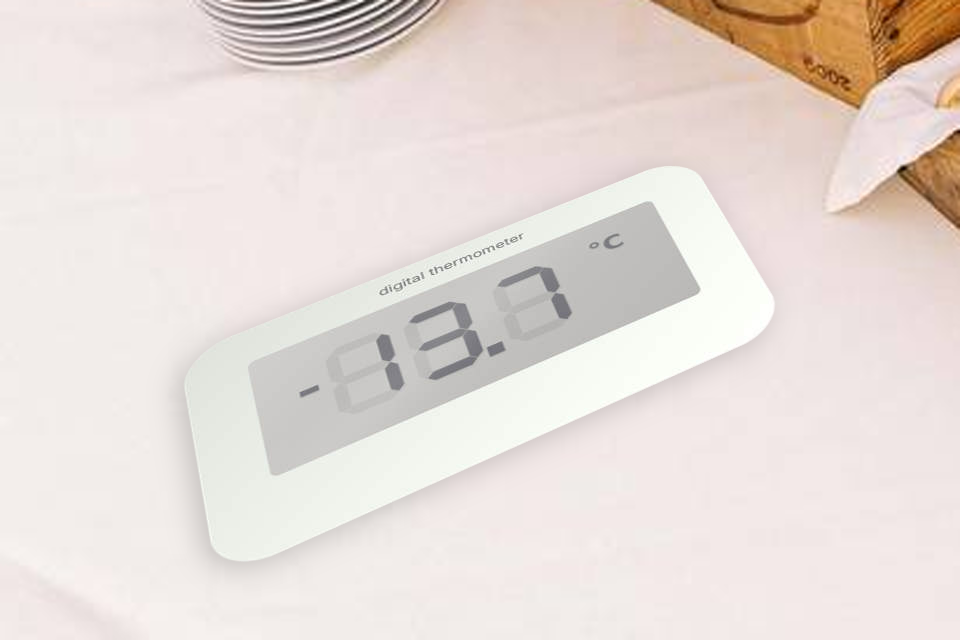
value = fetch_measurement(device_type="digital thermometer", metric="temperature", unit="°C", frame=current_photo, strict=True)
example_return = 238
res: -13.7
